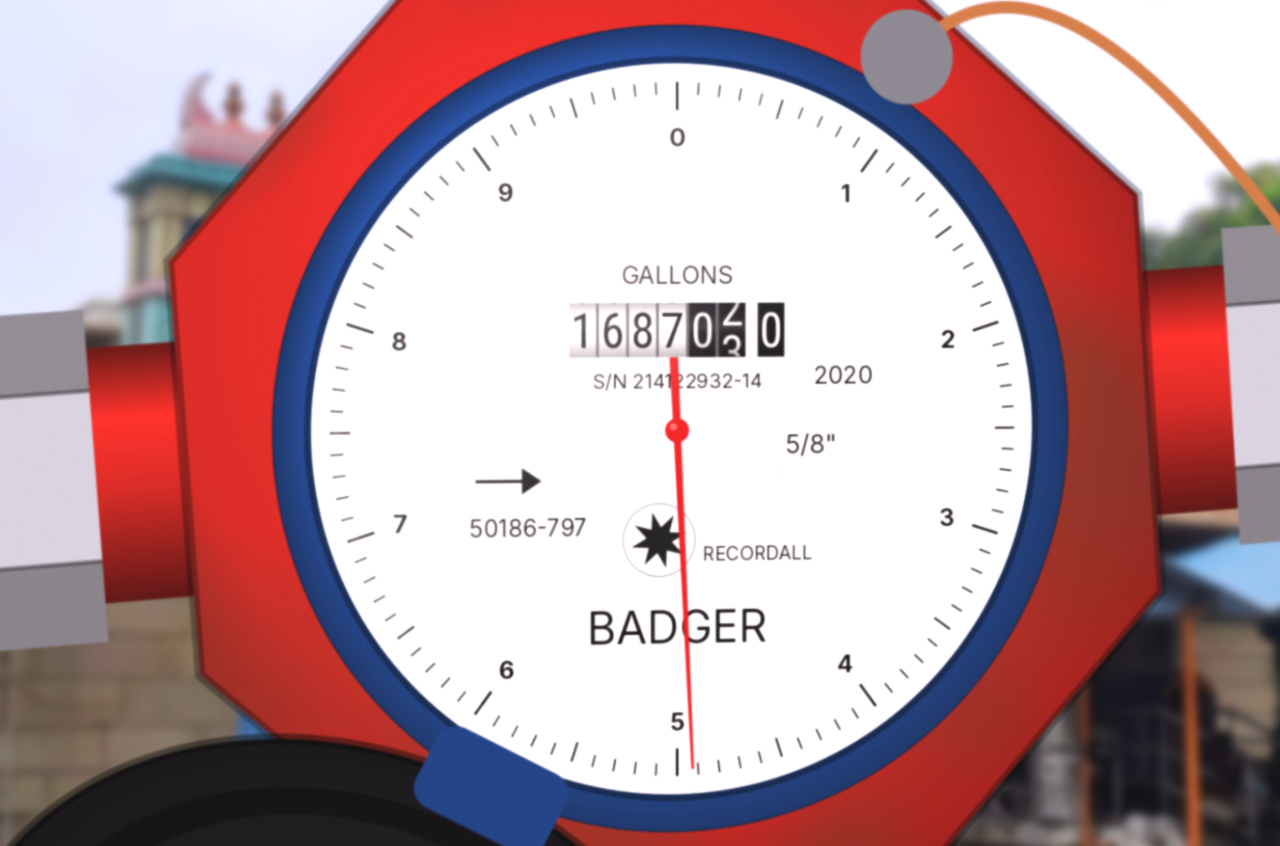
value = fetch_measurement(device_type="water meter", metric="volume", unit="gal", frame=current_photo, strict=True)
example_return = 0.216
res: 1687024.9
